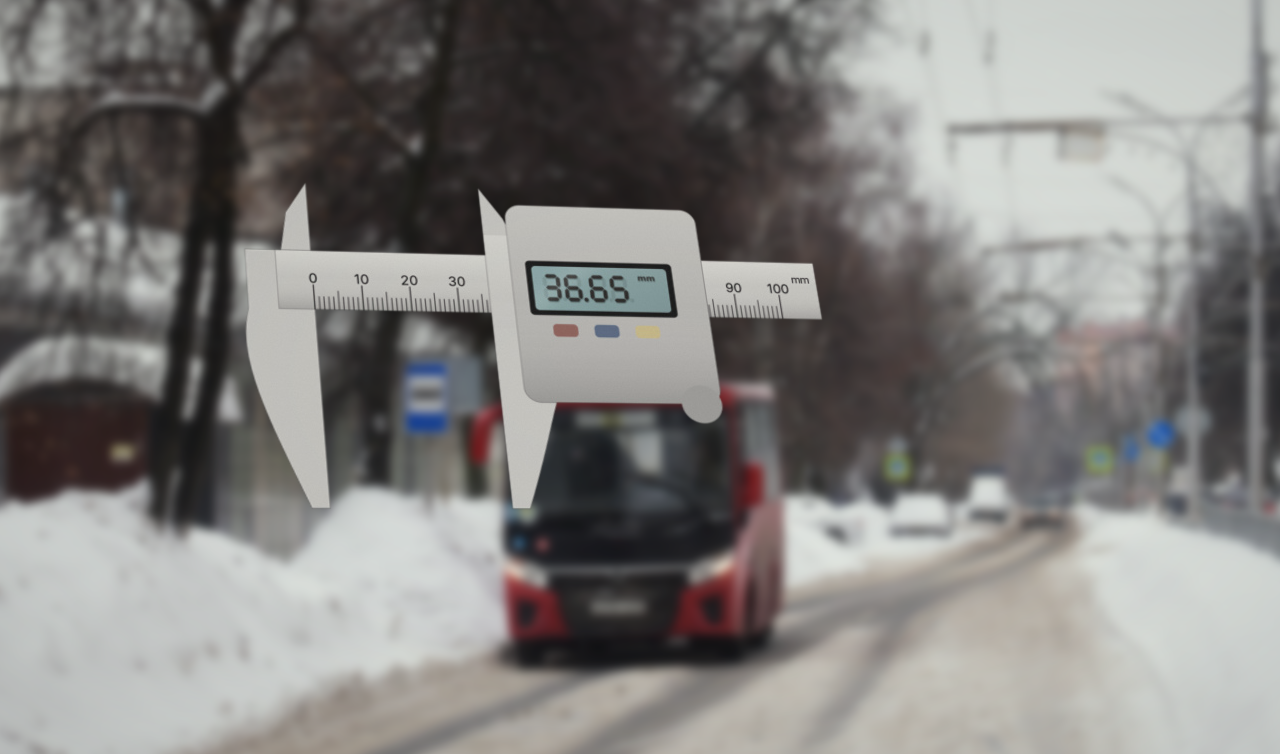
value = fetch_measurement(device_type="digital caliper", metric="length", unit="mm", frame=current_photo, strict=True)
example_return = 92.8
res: 36.65
